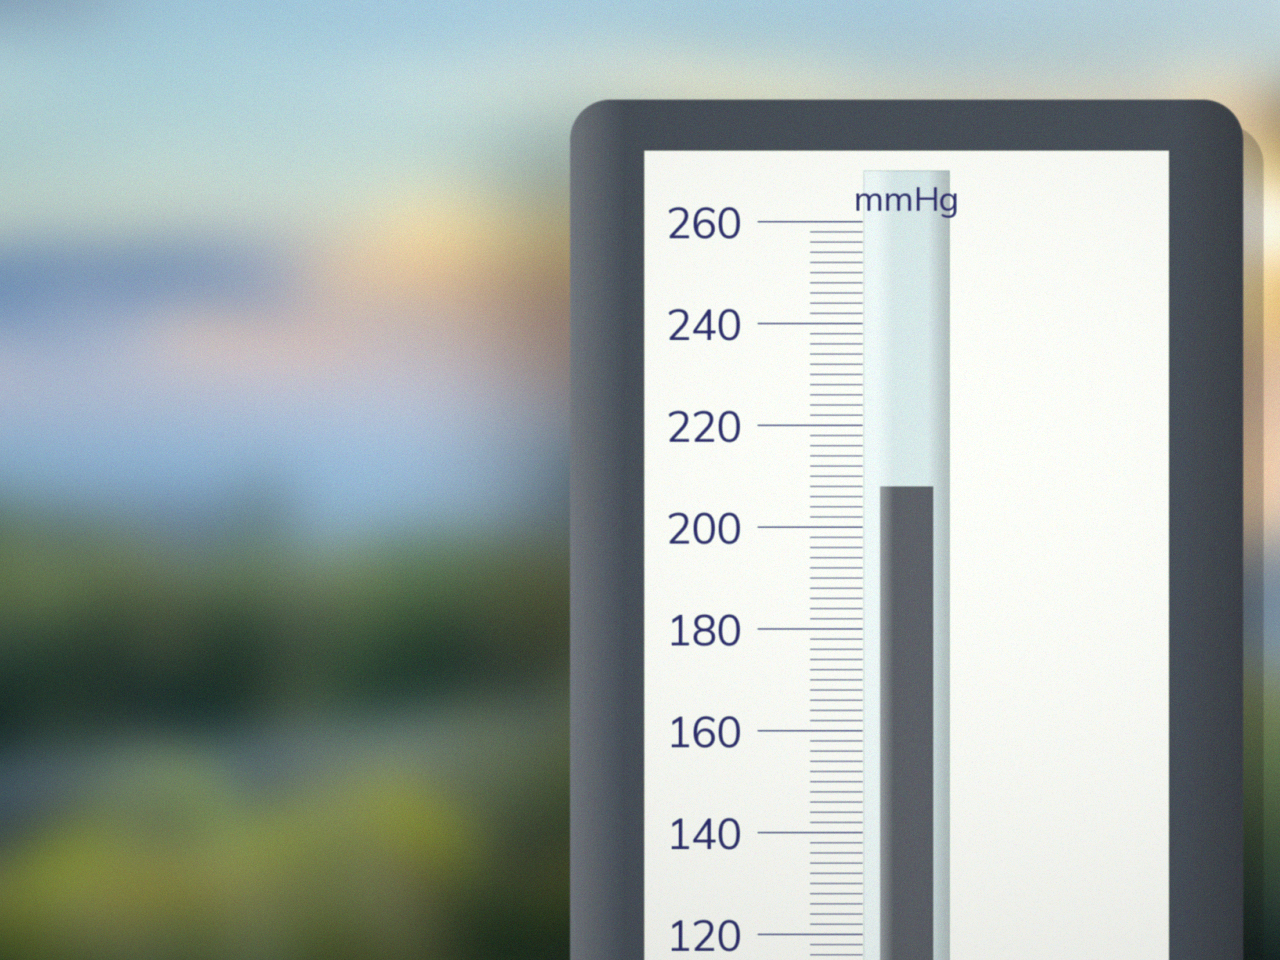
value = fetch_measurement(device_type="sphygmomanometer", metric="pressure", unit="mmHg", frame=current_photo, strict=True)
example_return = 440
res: 208
